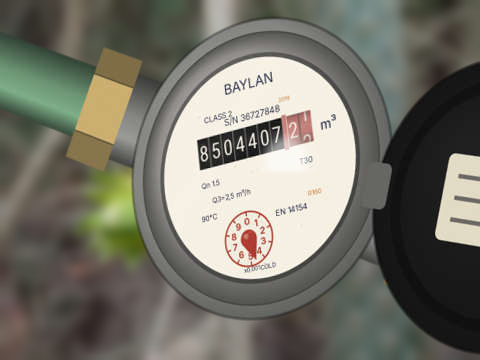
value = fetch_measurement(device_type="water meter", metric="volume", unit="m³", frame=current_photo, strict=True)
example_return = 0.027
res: 8504407.214
